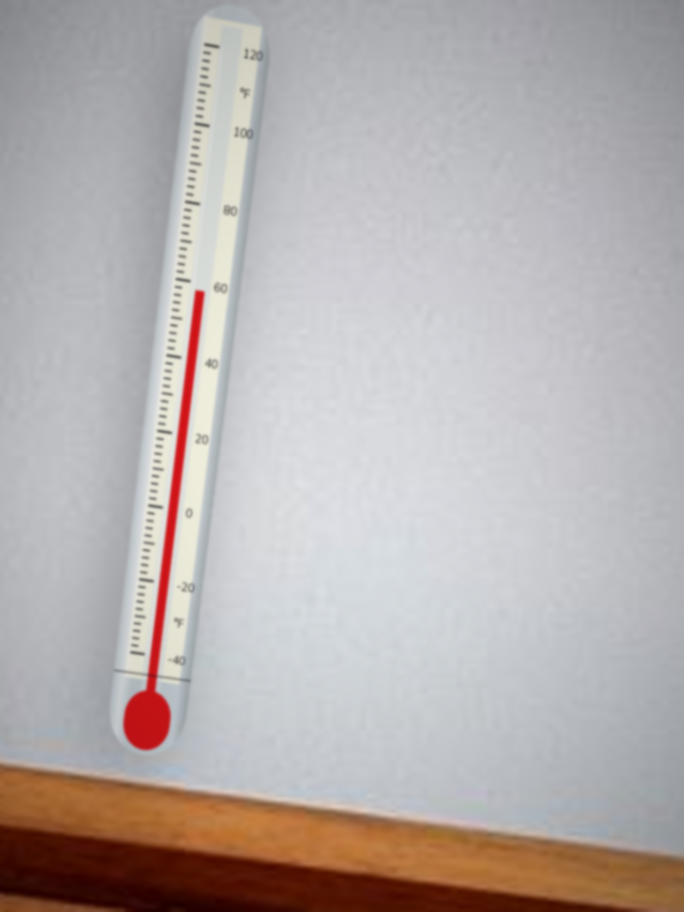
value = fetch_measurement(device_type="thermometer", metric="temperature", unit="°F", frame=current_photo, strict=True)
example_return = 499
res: 58
